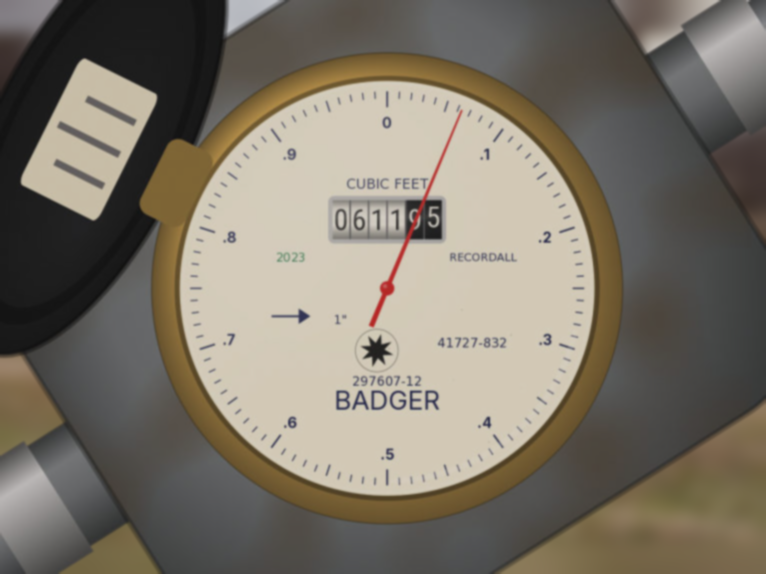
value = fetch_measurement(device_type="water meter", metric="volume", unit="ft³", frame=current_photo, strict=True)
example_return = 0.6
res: 61195.06
